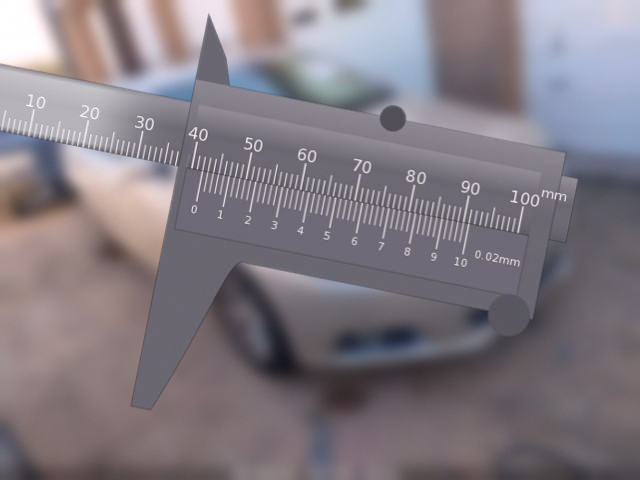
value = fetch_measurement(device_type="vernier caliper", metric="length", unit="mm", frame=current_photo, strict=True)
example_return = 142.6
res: 42.0
